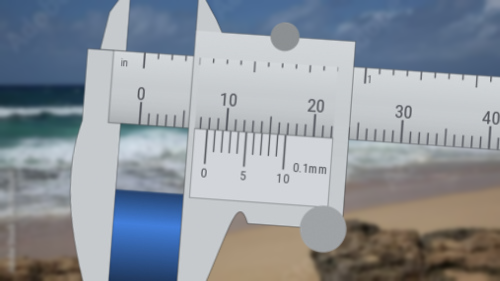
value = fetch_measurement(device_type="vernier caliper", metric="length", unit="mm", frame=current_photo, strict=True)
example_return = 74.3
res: 7.8
